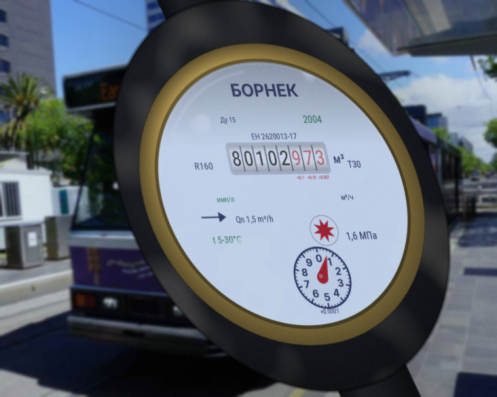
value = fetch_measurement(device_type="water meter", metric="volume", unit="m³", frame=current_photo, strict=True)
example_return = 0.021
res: 80102.9730
